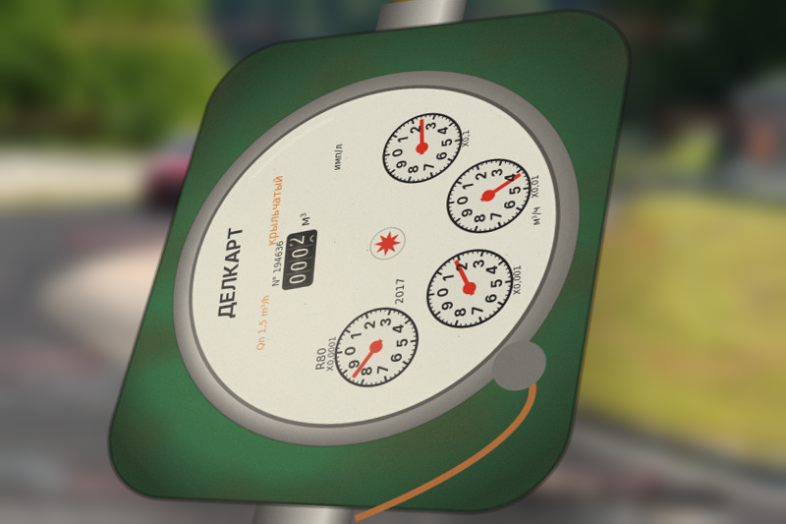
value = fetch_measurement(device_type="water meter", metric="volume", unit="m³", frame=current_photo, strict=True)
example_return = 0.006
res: 2.2418
